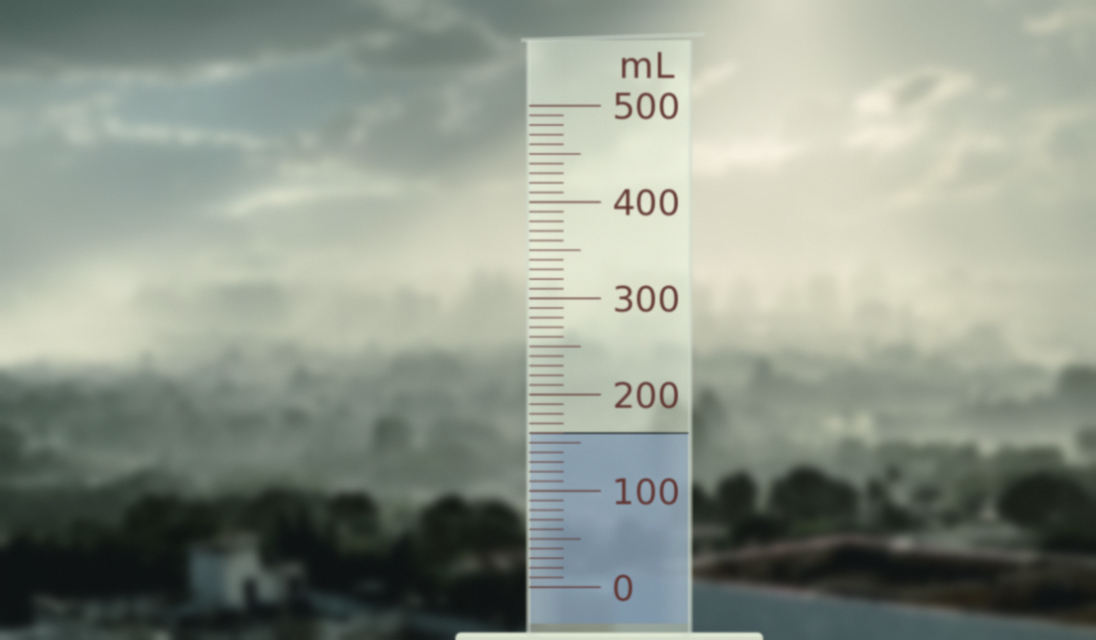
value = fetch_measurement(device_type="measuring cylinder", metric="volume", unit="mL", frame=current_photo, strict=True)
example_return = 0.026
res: 160
